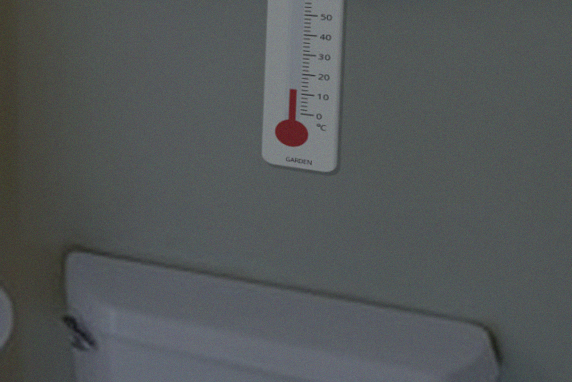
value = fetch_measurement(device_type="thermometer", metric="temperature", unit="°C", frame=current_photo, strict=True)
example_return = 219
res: 12
